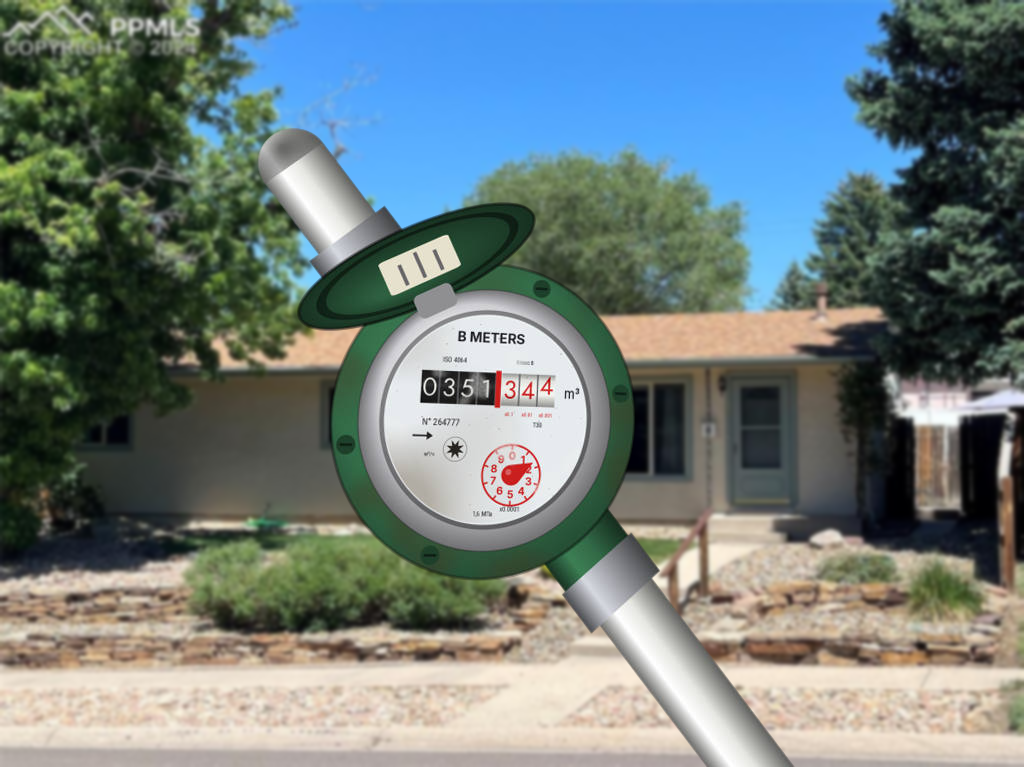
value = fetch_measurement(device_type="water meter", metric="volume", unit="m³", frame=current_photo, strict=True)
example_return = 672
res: 351.3441
